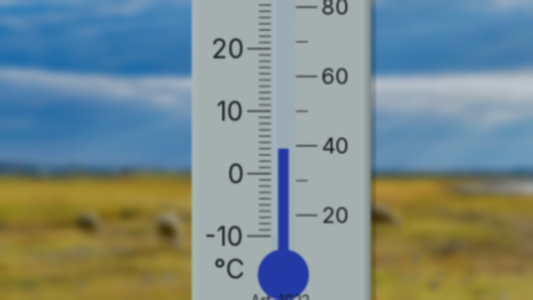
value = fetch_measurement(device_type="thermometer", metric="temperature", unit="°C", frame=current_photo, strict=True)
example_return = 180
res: 4
